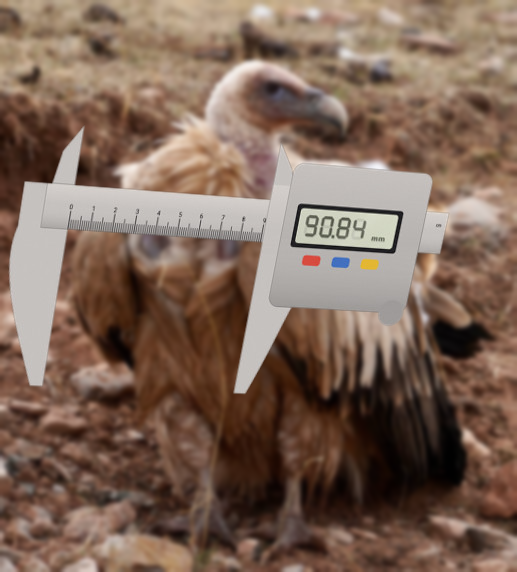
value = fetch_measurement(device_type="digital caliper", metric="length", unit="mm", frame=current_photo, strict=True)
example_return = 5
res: 90.84
